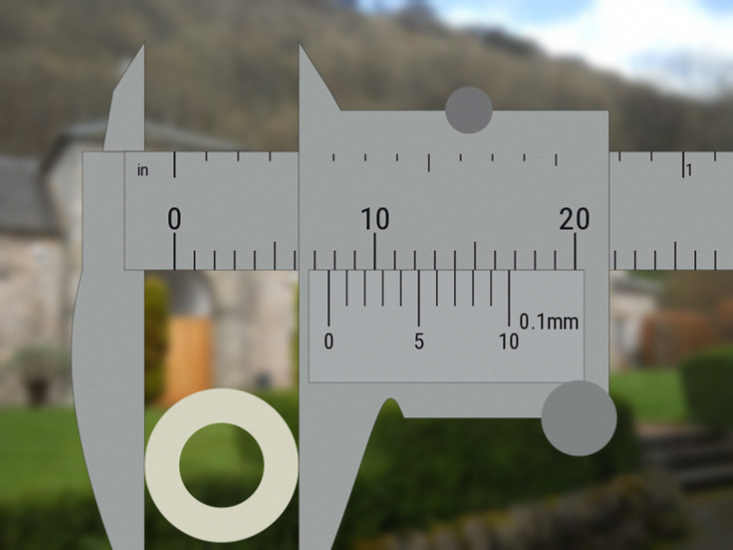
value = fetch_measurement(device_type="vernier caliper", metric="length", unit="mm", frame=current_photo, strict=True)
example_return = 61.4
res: 7.7
